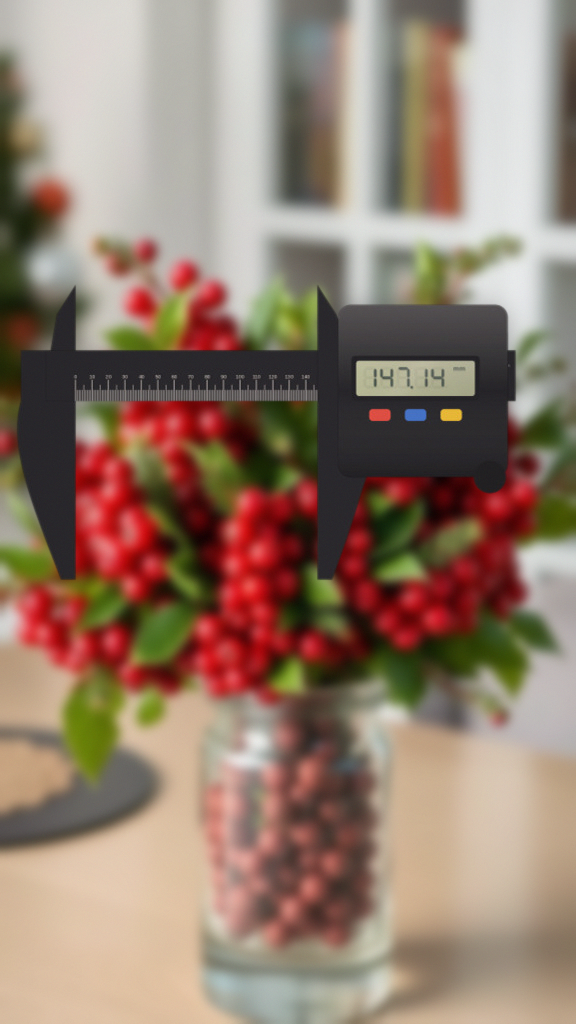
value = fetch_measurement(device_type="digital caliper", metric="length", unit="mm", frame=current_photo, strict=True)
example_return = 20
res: 147.14
